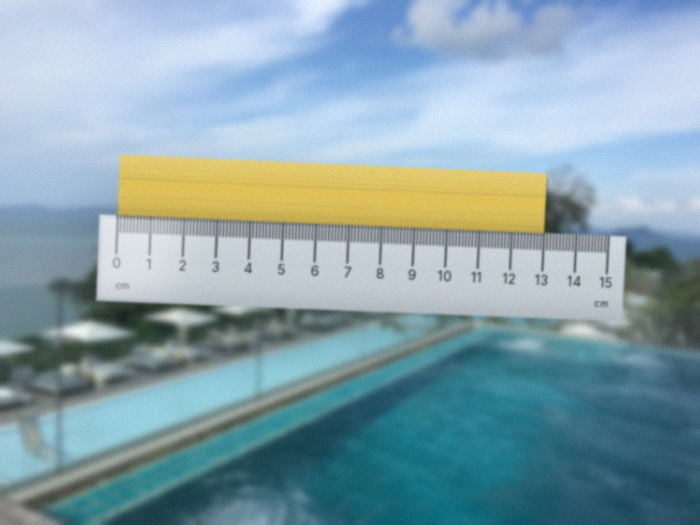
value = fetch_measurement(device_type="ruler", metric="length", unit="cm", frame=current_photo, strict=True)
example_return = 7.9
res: 13
